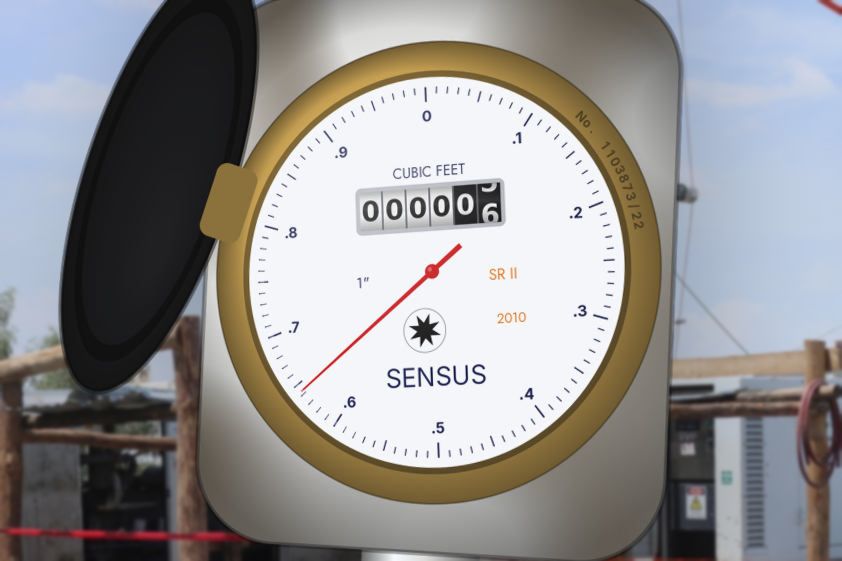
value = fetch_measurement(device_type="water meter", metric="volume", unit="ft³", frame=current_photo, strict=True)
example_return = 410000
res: 5.64
